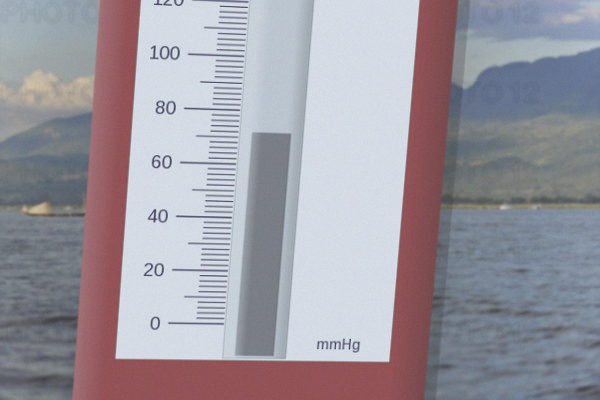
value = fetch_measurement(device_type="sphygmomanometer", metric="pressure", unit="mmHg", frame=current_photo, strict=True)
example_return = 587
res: 72
